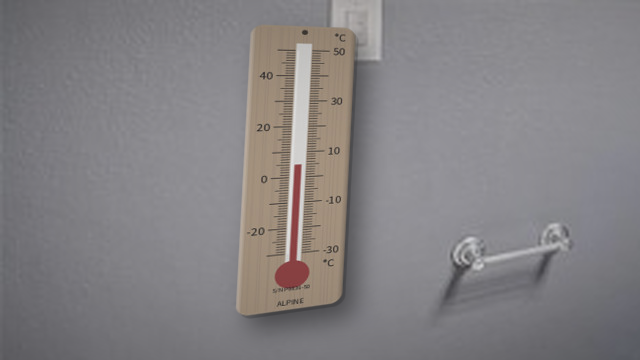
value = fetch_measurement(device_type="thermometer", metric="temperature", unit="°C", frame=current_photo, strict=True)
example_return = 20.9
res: 5
